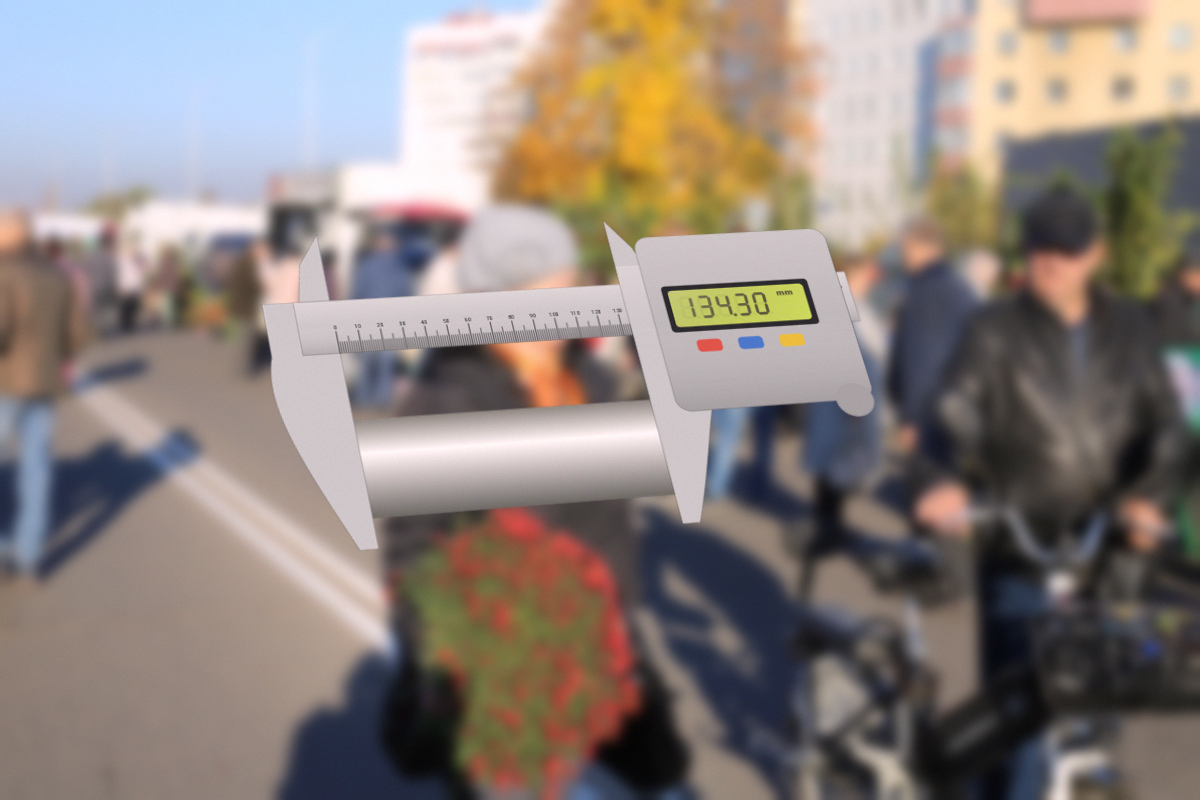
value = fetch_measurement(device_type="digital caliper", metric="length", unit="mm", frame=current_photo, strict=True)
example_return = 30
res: 134.30
